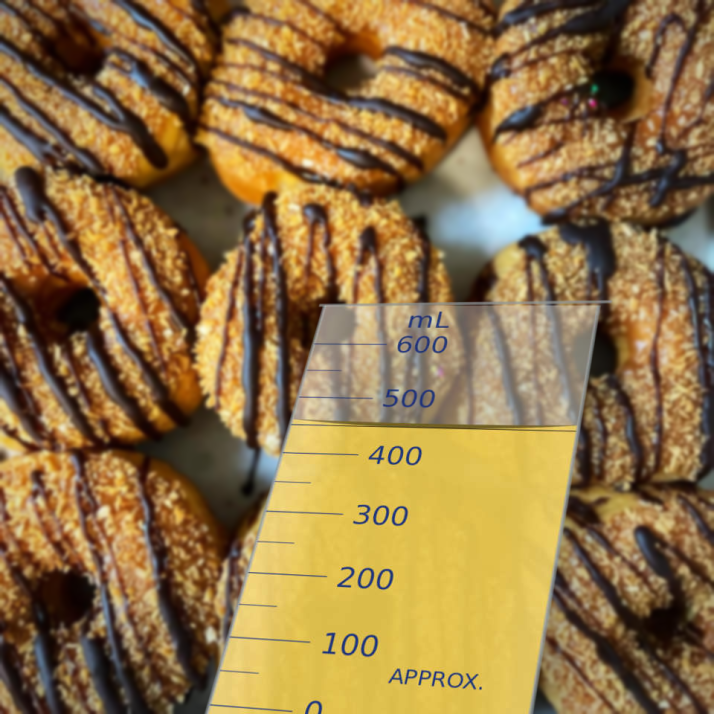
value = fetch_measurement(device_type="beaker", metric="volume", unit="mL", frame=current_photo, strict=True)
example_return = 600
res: 450
